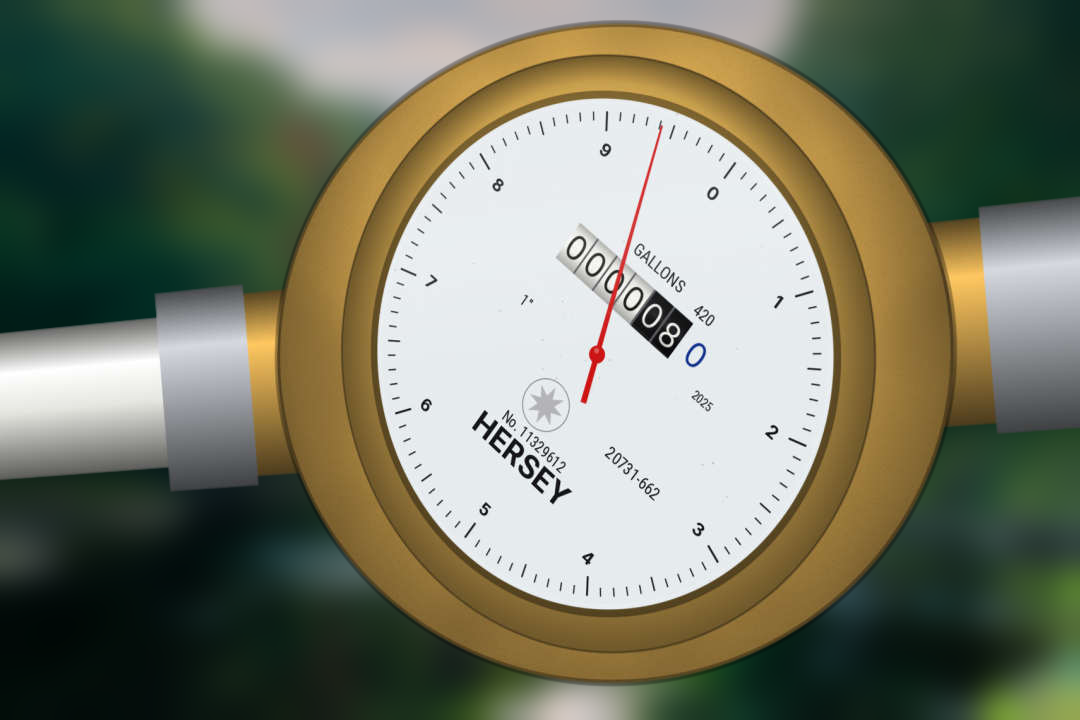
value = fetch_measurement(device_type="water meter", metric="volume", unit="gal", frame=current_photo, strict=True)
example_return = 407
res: 79.4
